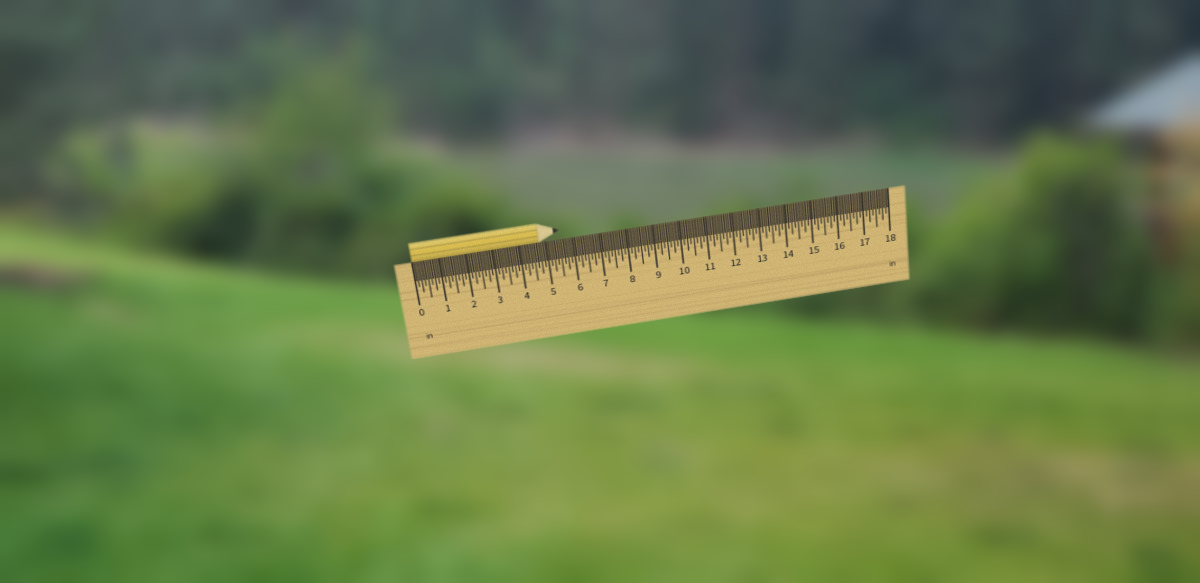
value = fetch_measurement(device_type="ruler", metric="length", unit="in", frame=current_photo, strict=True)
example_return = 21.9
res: 5.5
